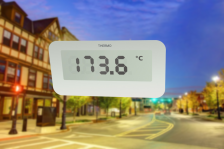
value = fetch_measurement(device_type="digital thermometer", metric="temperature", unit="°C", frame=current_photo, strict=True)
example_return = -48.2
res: 173.6
